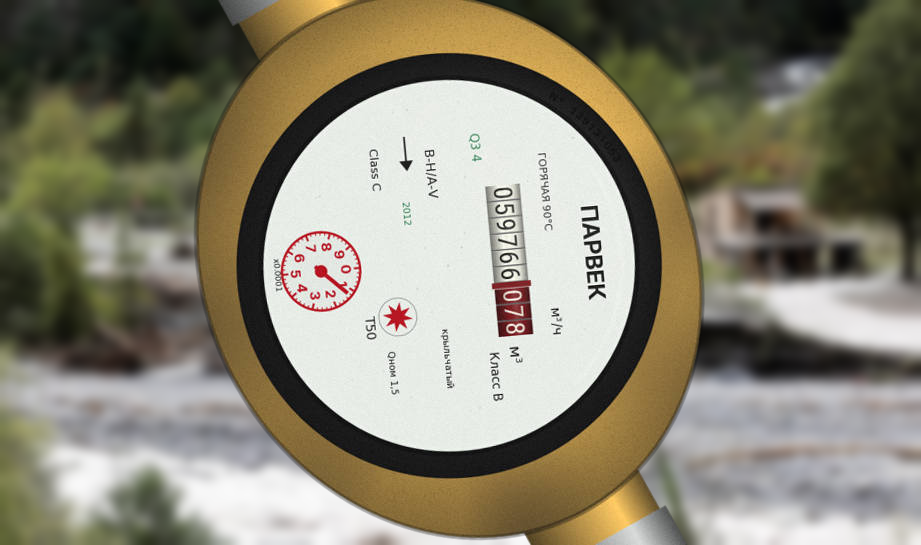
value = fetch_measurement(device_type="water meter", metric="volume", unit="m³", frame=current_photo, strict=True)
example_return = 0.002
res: 59766.0781
